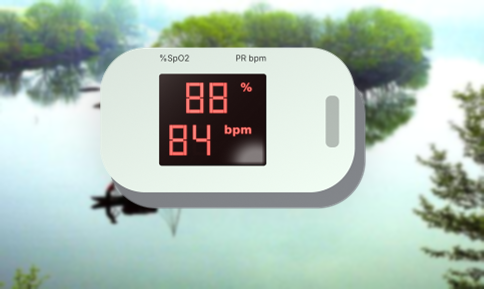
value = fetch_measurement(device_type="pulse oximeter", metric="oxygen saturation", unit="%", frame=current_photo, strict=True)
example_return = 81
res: 88
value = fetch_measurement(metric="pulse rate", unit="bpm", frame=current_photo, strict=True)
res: 84
